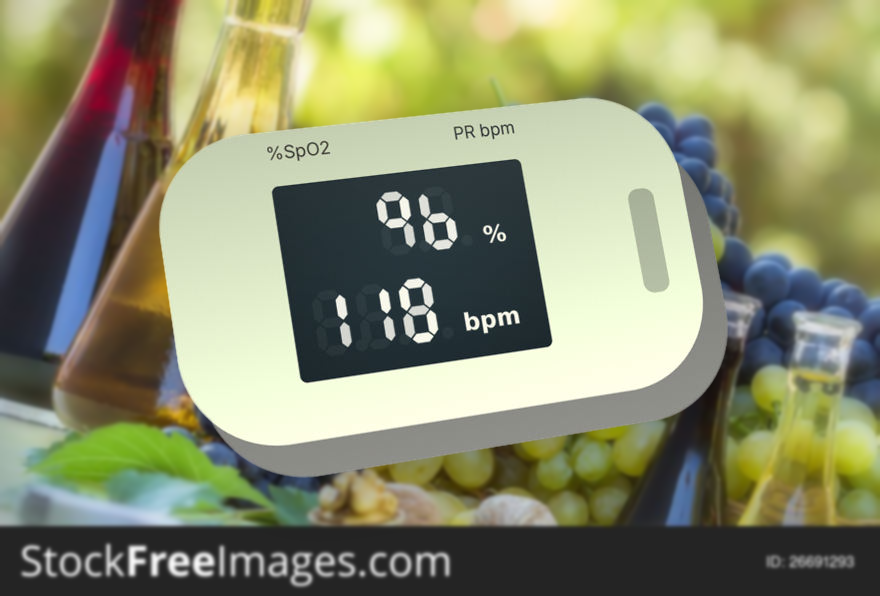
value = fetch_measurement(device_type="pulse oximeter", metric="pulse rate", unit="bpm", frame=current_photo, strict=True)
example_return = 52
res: 118
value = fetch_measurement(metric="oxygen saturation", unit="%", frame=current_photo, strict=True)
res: 96
